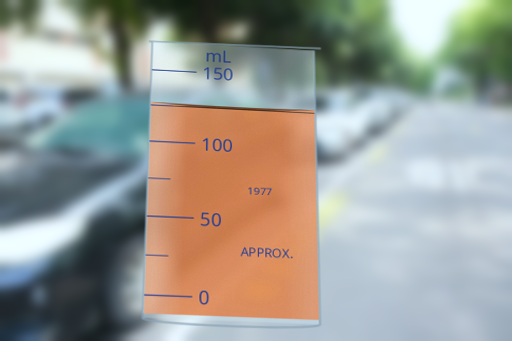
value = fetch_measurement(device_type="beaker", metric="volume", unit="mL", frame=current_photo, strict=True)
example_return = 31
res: 125
